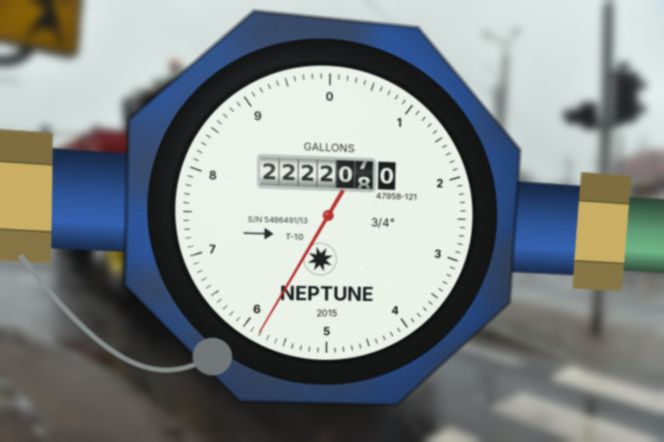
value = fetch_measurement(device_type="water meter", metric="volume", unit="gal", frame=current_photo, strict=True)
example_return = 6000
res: 2222075.8
